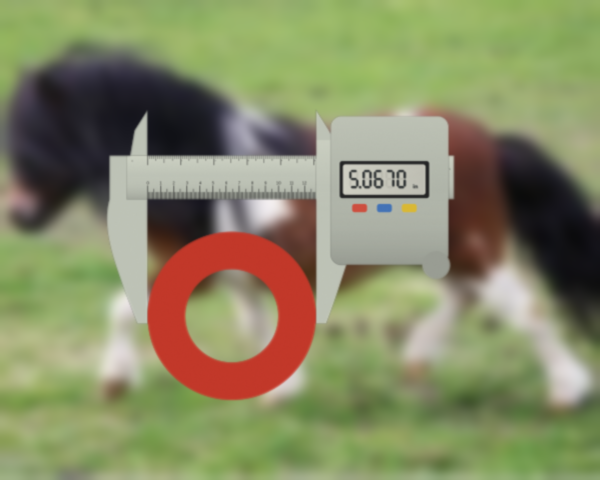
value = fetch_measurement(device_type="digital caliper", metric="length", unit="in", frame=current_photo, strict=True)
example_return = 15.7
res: 5.0670
